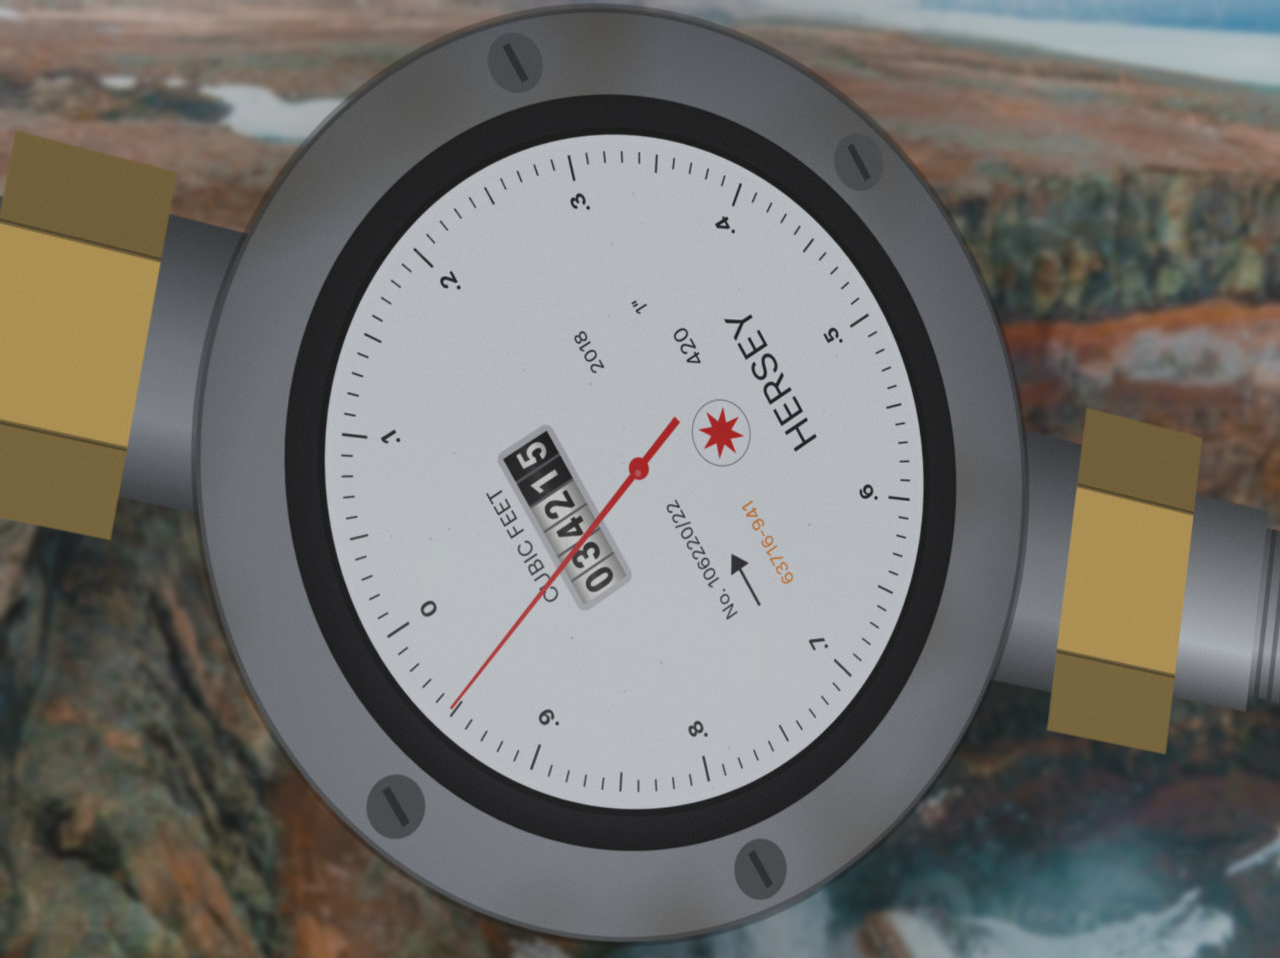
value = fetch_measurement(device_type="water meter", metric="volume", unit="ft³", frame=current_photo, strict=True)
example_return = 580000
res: 34214.95
